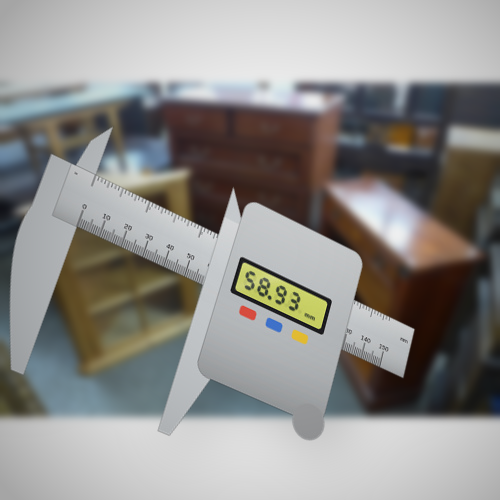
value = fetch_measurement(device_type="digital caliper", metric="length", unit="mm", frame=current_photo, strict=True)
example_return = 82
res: 58.93
